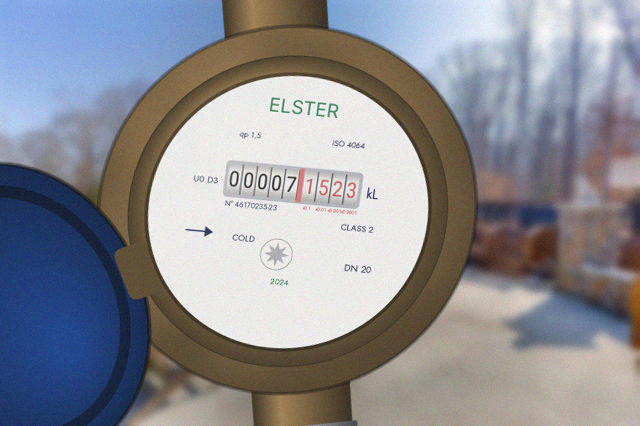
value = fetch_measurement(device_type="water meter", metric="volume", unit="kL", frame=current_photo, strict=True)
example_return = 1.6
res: 7.1523
